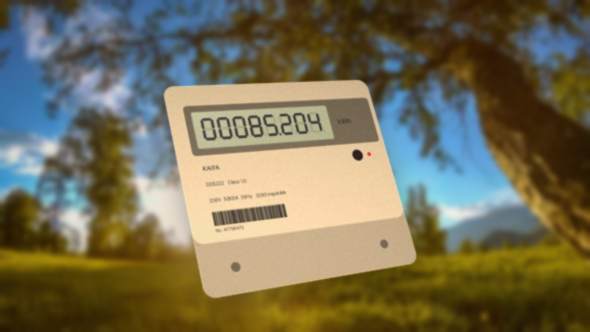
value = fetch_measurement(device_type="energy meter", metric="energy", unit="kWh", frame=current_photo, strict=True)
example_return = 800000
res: 85.204
